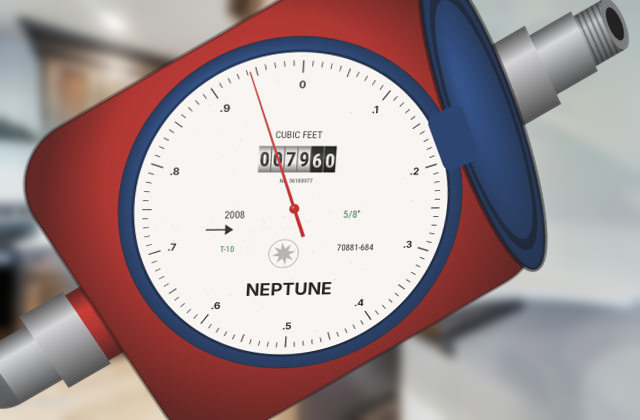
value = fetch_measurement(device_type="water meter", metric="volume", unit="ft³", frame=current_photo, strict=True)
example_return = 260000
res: 7959.94
